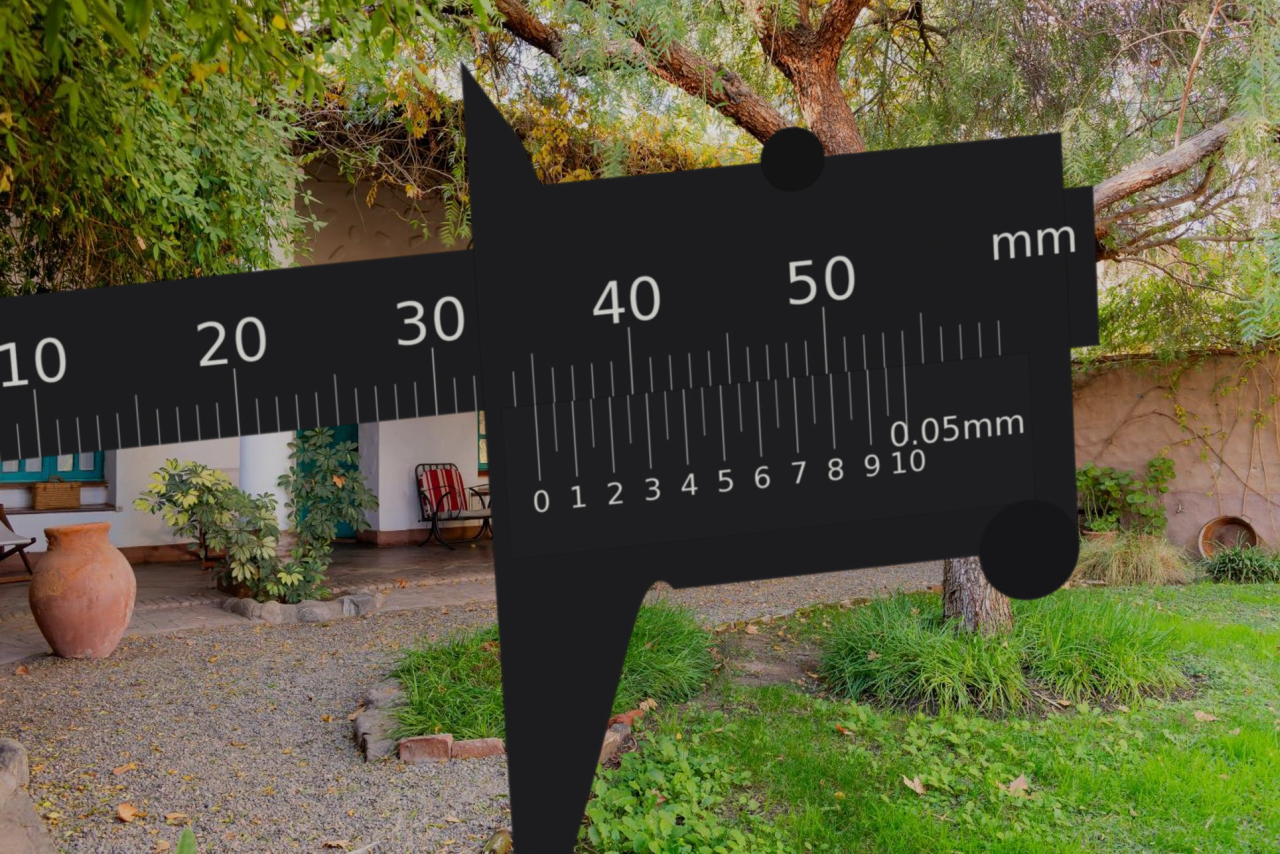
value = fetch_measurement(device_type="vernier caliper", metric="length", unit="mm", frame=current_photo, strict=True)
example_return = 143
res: 35.0
